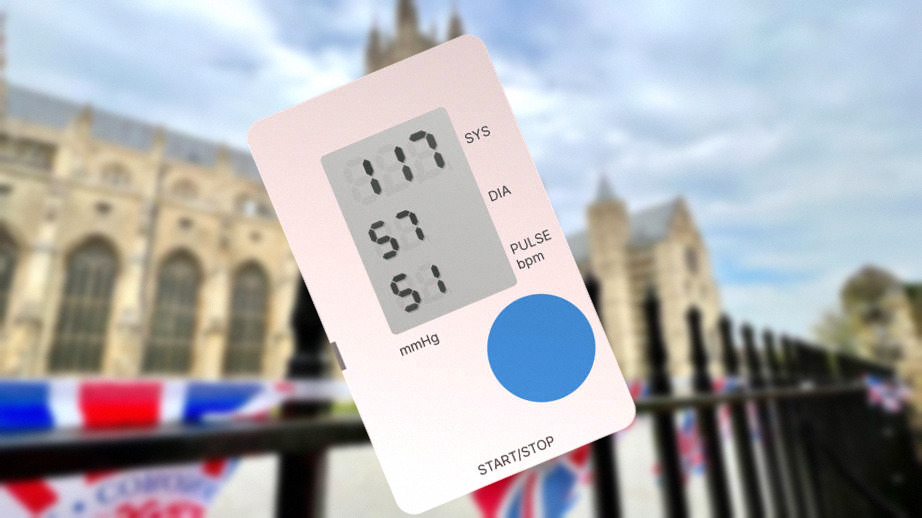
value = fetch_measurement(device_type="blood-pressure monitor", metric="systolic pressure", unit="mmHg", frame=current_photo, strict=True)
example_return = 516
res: 117
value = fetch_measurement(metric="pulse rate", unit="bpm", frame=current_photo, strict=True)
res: 51
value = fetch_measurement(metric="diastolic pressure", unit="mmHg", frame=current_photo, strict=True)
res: 57
